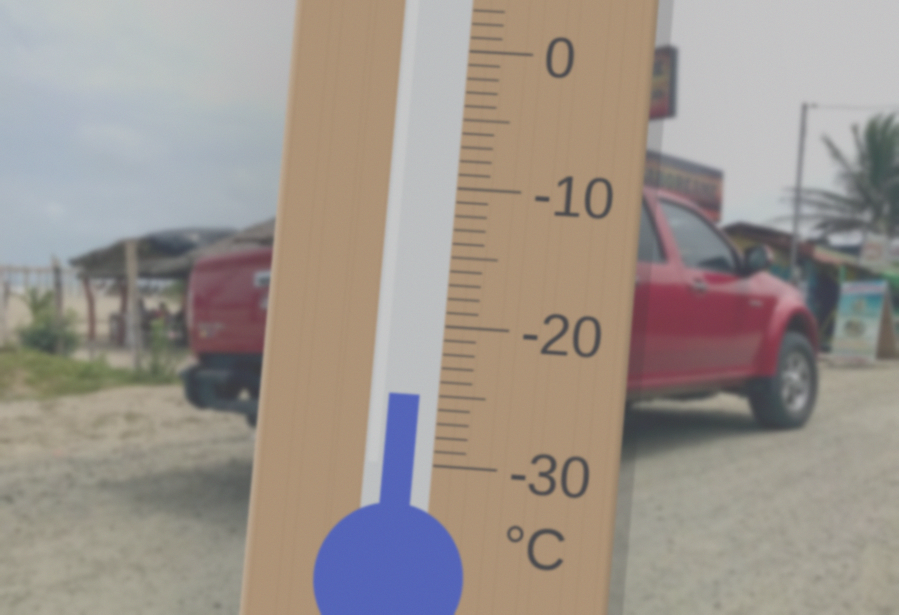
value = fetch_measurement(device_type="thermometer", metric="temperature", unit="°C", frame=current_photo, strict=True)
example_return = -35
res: -25
